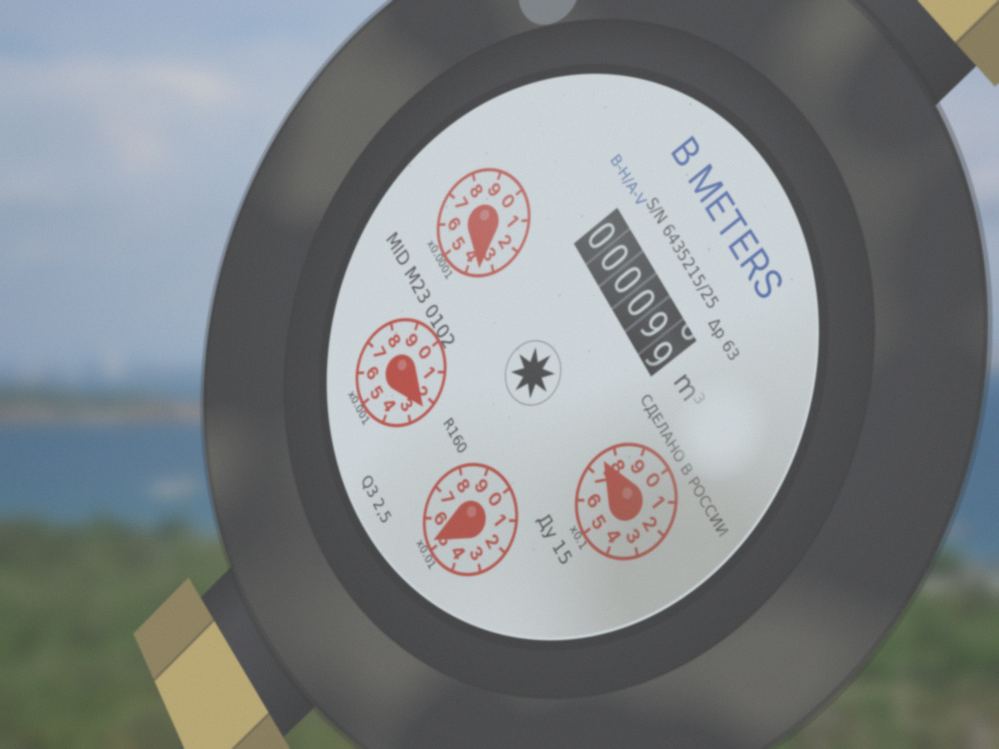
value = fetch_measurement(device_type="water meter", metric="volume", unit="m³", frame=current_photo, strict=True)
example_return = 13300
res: 98.7523
